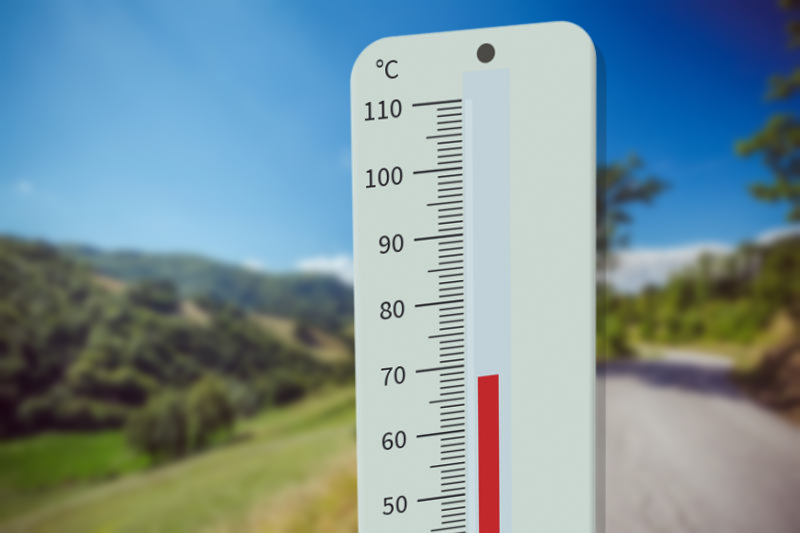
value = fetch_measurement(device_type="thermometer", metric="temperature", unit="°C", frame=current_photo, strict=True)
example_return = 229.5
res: 68
